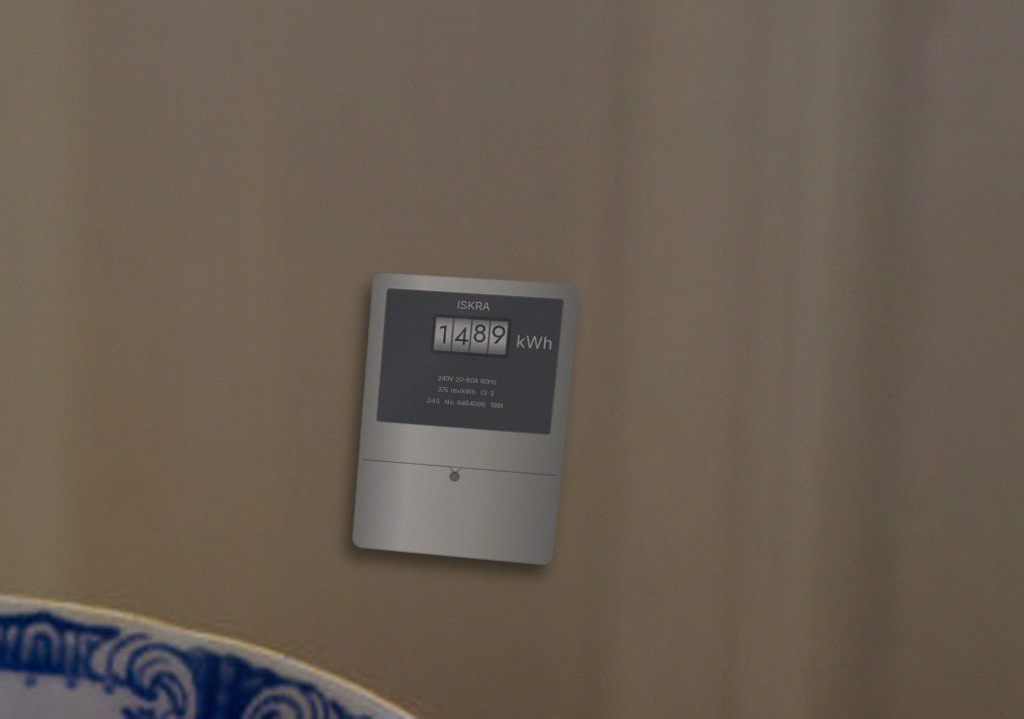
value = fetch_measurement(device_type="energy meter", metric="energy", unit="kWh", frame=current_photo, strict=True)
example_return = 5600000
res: 1489
